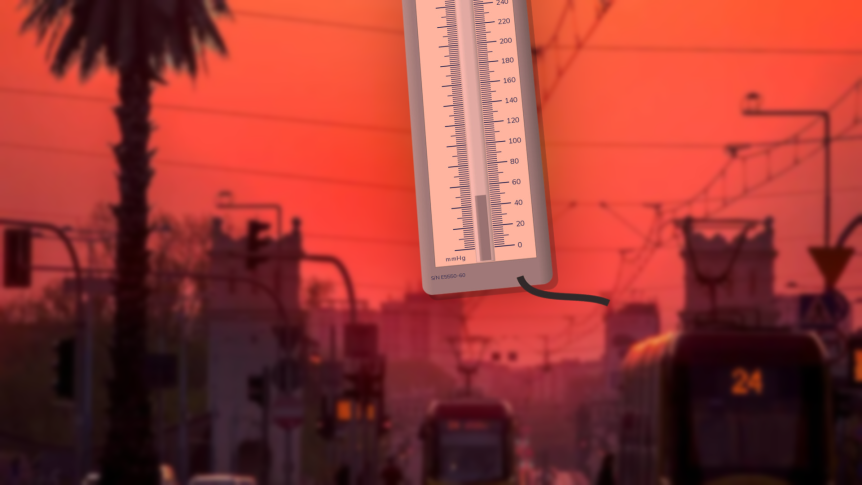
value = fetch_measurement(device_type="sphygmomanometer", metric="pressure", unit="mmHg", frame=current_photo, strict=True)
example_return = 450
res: 50
